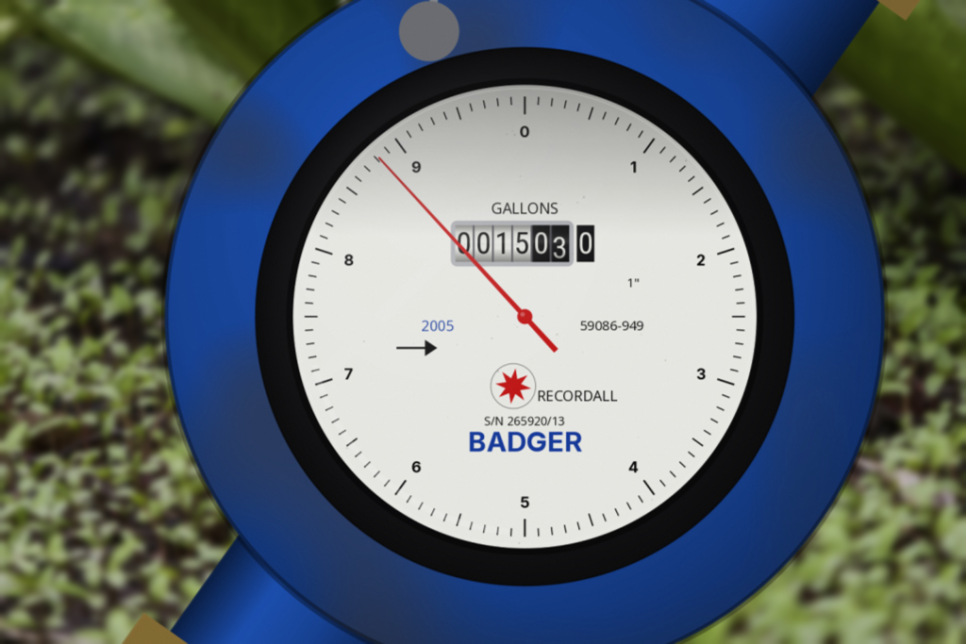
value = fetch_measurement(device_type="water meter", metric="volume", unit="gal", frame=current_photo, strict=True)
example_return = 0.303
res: 15028.8
